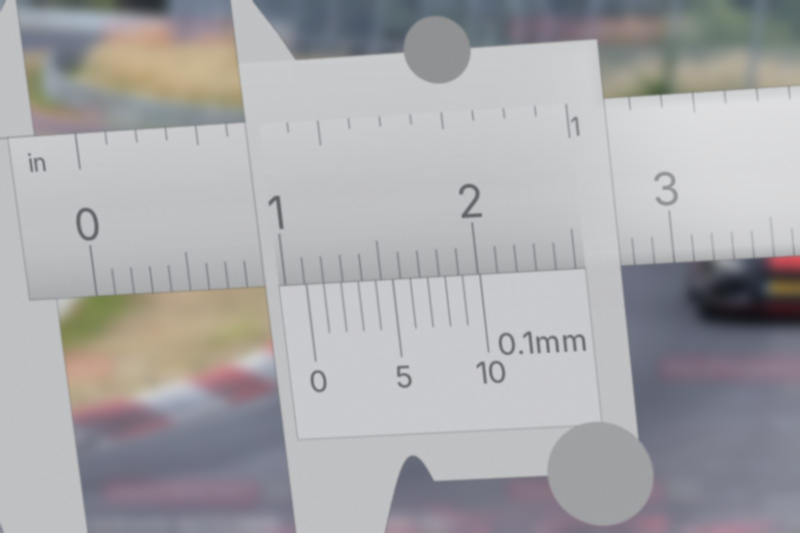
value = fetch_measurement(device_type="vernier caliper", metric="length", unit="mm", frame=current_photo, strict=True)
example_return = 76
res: 11.1
